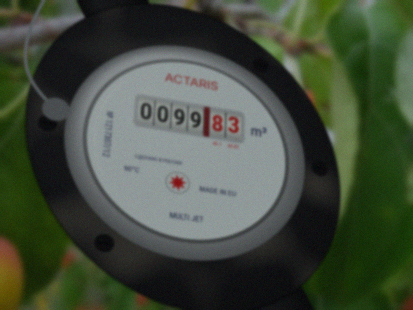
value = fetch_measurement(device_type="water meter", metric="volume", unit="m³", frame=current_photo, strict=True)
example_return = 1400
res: 99.83
